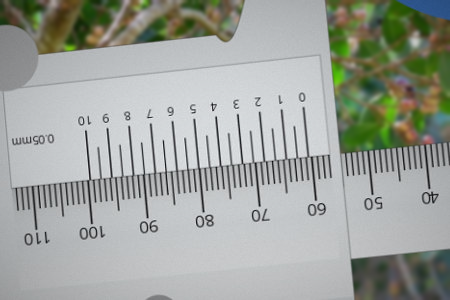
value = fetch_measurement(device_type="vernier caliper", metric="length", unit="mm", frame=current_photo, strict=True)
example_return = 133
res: 60.6
